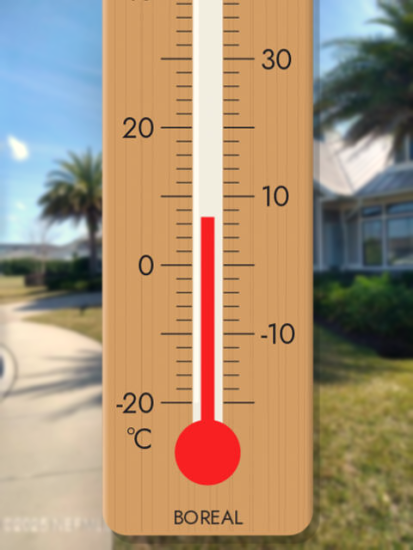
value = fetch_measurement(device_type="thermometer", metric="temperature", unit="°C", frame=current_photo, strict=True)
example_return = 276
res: 7
